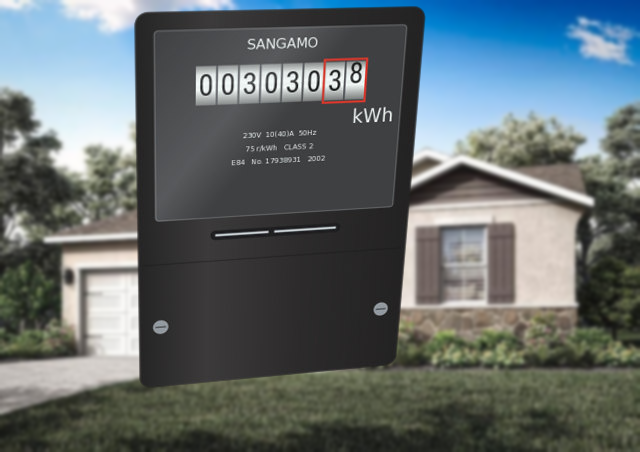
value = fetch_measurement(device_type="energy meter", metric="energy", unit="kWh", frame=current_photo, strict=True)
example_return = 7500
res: 3030.38
